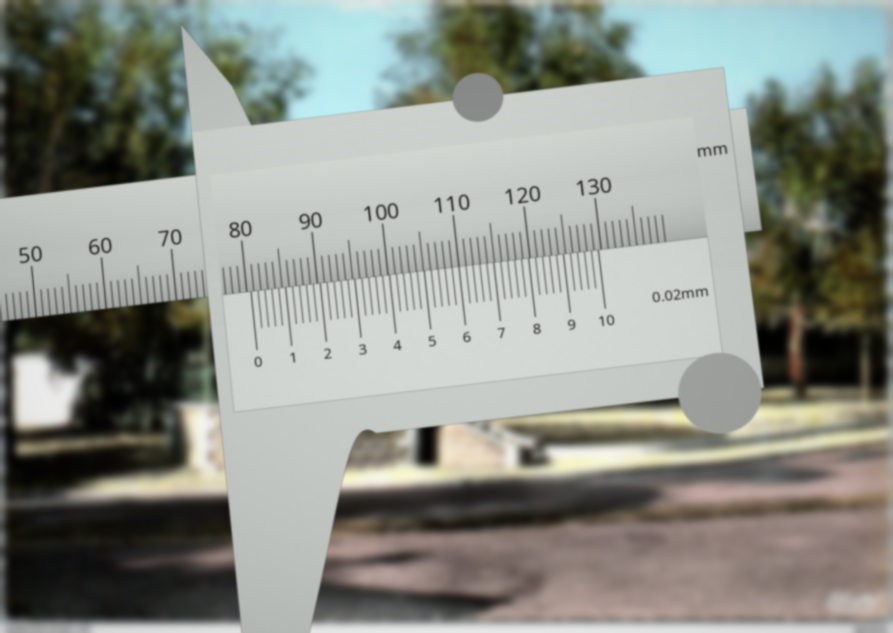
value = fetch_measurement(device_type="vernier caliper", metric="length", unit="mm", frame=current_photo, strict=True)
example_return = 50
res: 80.6
